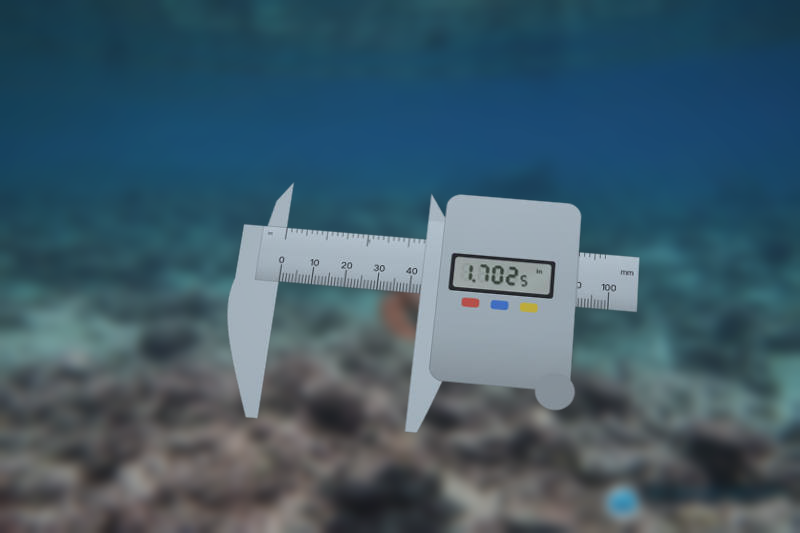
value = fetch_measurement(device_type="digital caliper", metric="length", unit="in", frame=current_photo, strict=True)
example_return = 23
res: 1.7025
